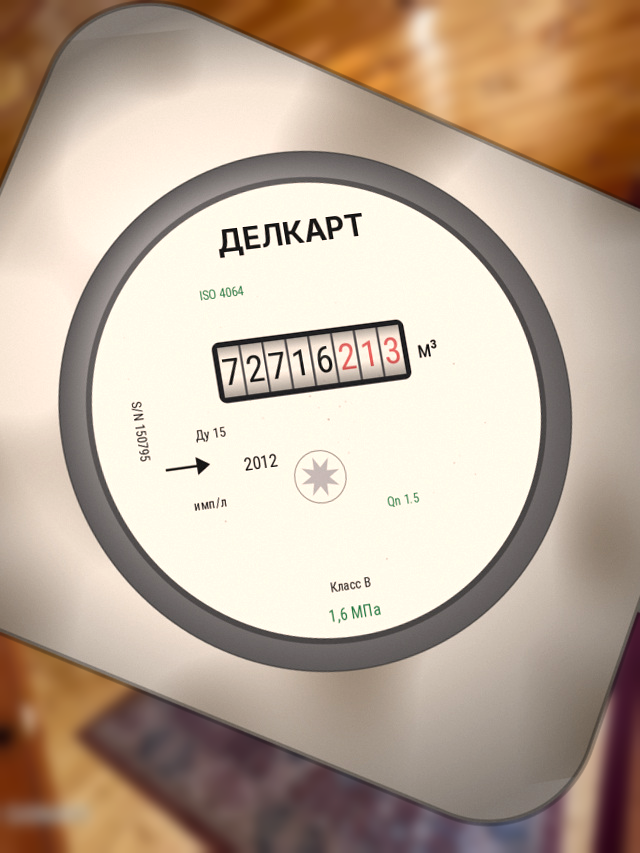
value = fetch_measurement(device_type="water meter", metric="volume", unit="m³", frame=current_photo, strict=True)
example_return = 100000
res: 72716.213
